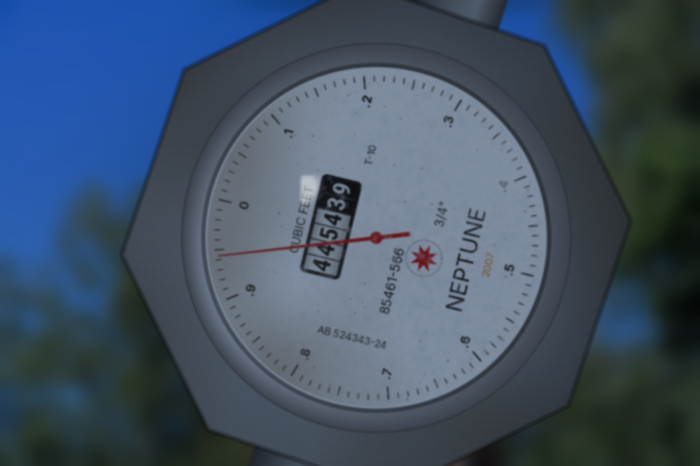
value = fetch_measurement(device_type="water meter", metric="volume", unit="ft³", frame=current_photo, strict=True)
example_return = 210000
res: 445438.94
